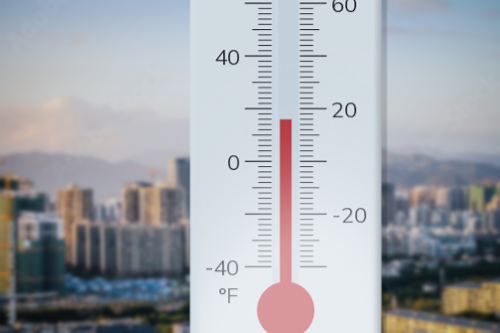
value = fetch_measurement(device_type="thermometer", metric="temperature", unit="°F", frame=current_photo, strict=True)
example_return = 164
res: 16
